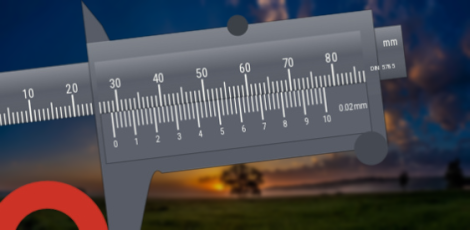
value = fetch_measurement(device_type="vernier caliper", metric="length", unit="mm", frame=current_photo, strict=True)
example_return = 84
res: 28.5
